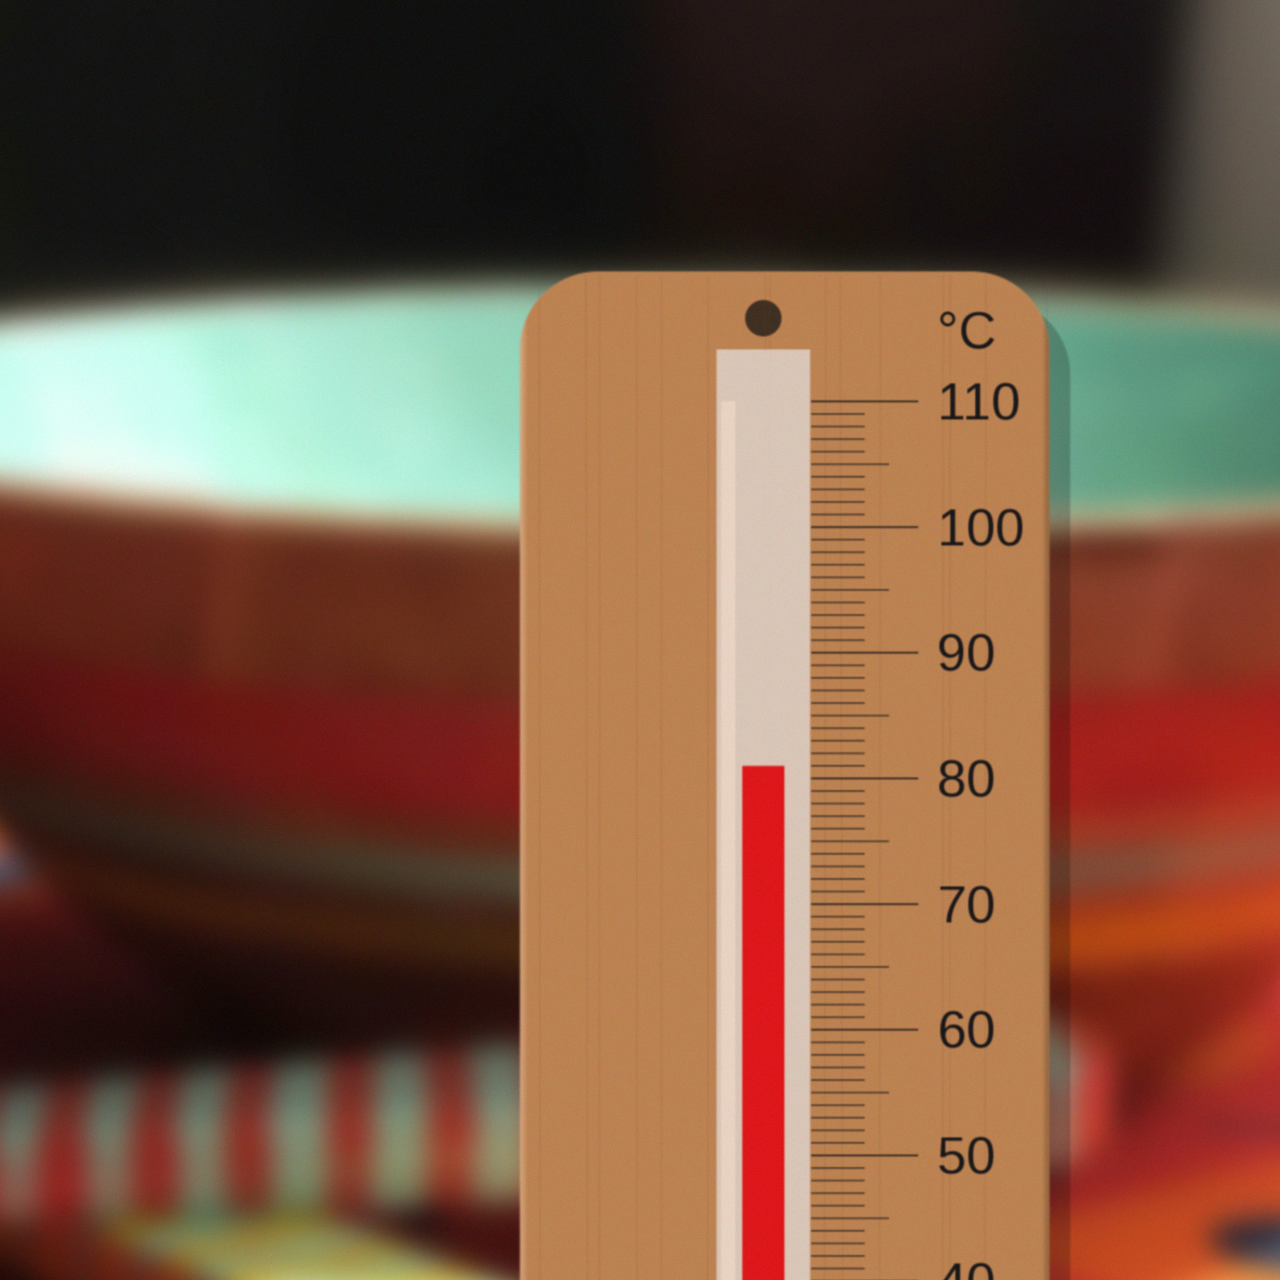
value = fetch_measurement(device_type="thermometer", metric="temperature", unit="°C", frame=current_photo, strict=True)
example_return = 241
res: 81
